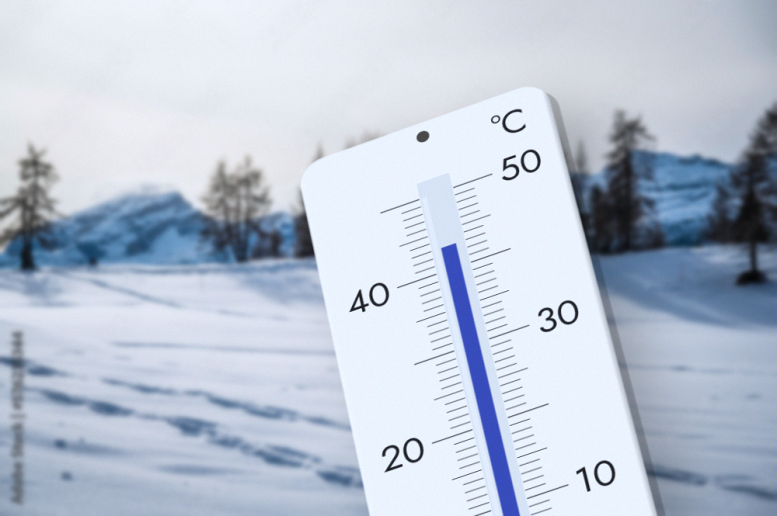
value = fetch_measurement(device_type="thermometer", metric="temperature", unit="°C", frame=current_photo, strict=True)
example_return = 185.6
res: 43
